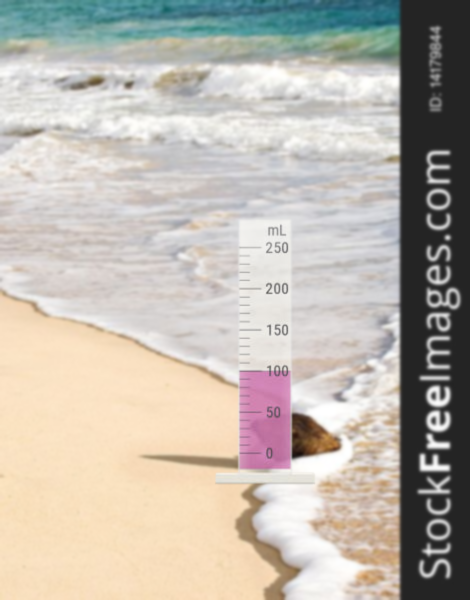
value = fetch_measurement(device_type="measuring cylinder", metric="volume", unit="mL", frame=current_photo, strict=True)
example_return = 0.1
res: 100
